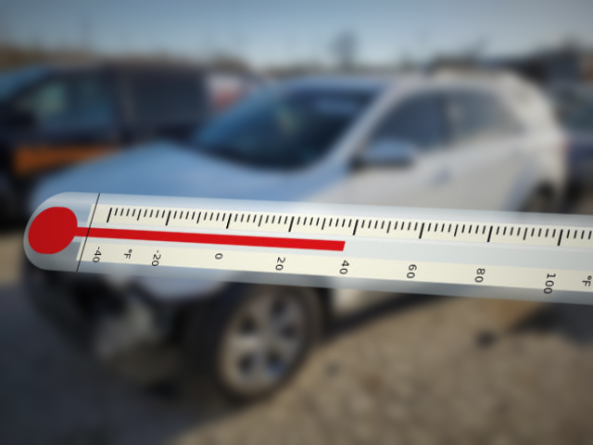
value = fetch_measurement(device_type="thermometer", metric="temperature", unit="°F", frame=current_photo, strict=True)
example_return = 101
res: 38
